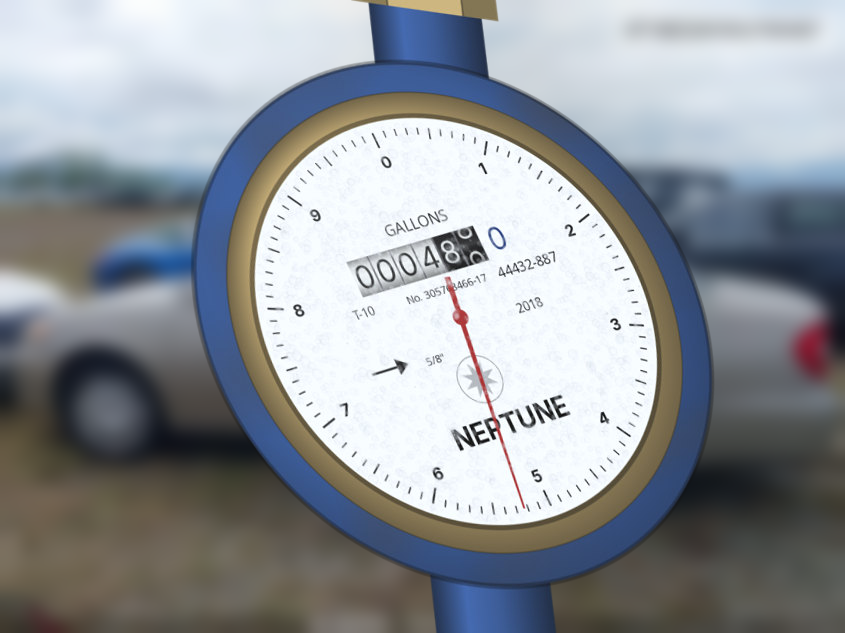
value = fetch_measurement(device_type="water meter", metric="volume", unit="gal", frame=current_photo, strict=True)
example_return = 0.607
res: 4885.2
